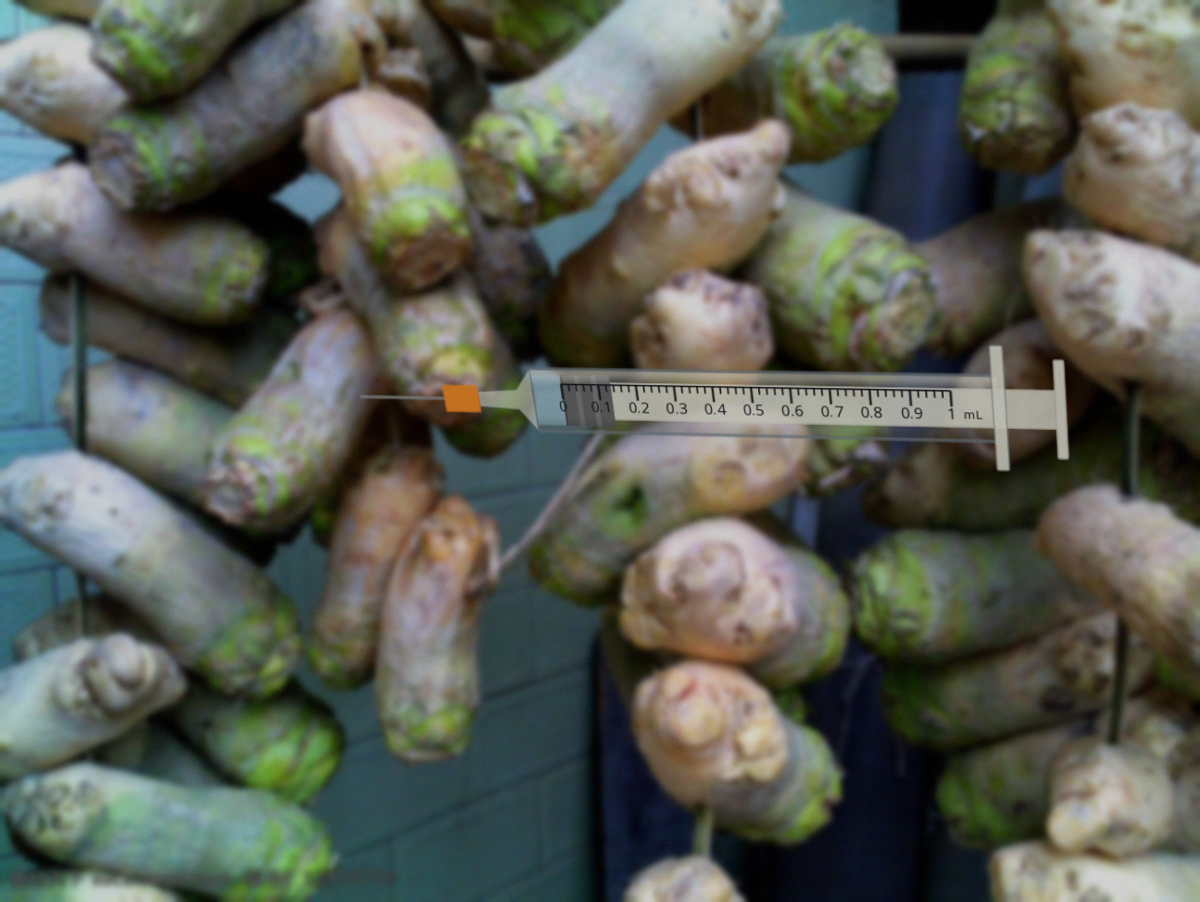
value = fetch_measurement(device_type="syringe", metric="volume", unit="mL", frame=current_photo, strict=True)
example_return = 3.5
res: 0
